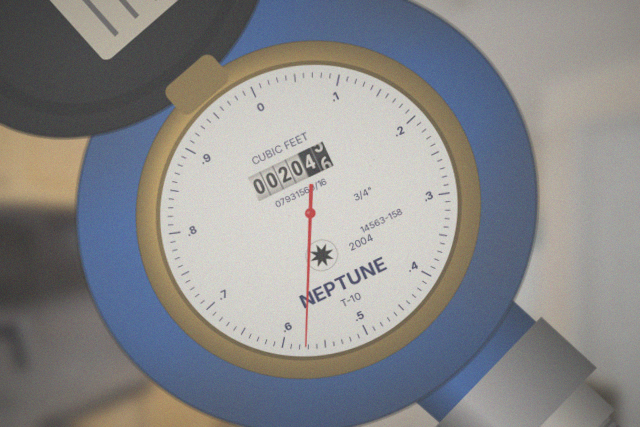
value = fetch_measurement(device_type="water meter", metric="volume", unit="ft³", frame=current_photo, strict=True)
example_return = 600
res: 2045.57
